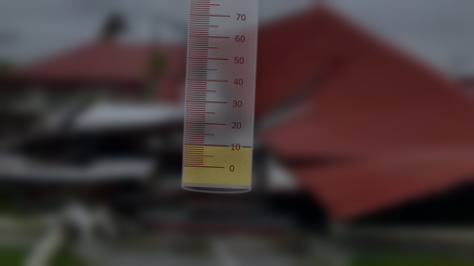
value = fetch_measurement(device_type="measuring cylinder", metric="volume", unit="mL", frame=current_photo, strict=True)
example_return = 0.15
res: 10
